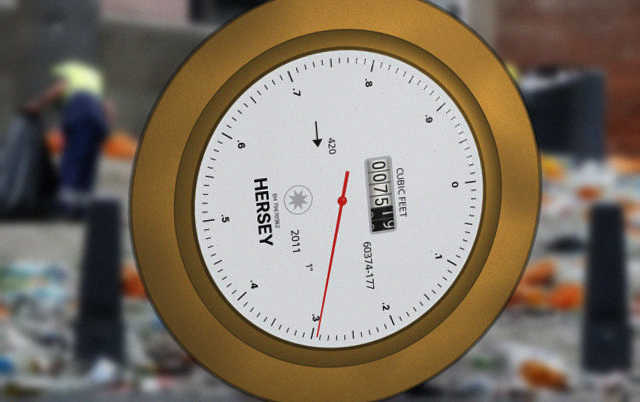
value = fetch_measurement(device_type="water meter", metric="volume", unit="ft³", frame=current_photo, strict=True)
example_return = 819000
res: 7519.29
